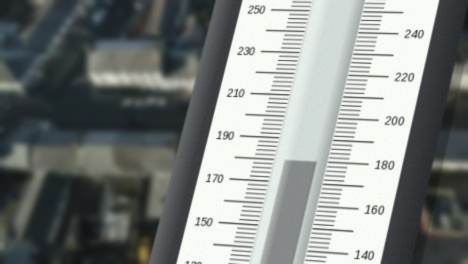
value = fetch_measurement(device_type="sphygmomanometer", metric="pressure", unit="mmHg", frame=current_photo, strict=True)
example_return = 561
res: 180
